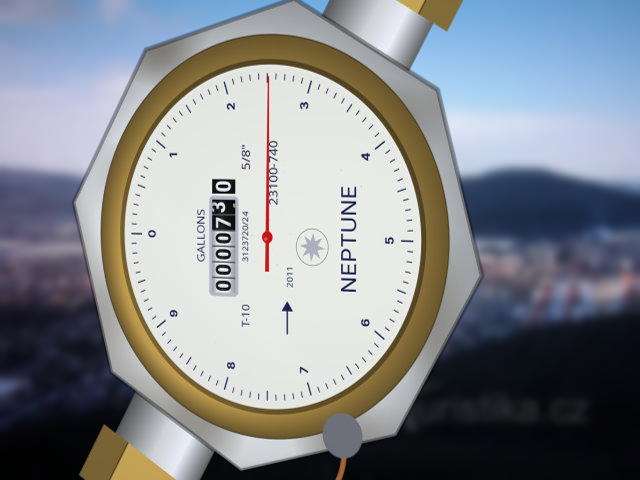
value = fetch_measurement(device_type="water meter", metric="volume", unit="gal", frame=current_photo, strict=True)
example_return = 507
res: 732.5
